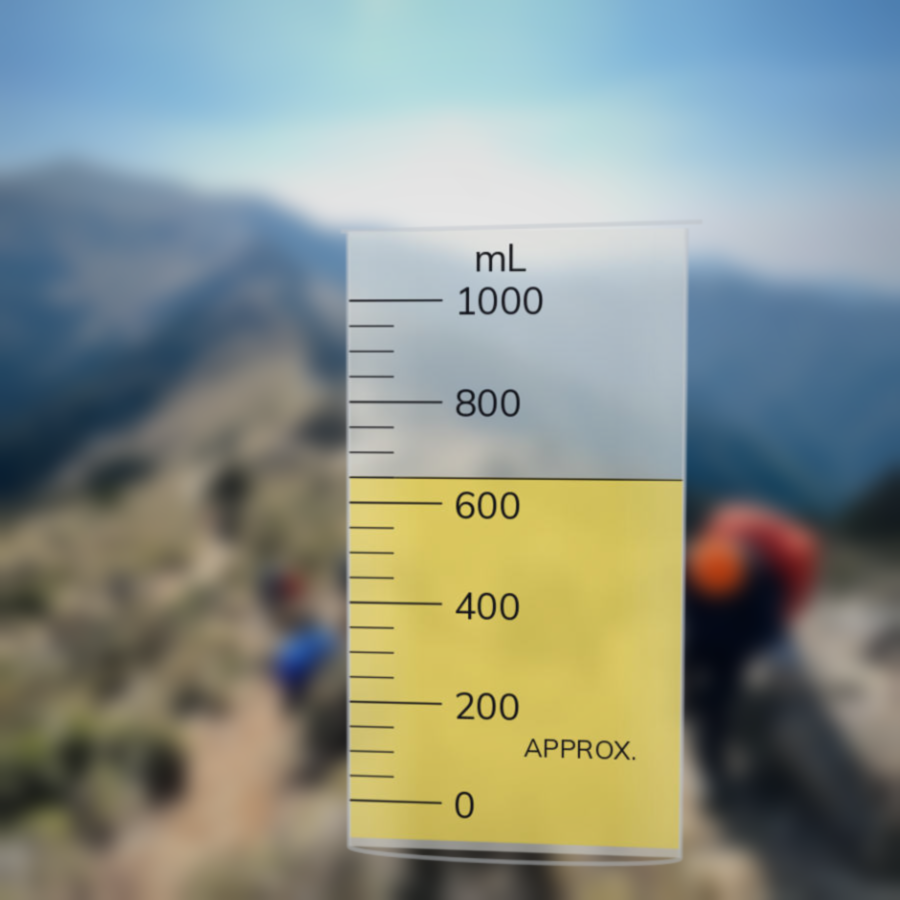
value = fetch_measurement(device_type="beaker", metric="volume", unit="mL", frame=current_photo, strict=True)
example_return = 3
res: 650
